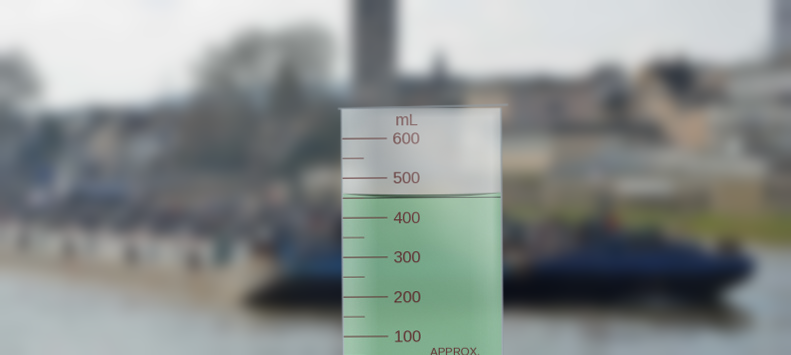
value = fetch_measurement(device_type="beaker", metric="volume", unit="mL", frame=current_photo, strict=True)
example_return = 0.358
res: 450
